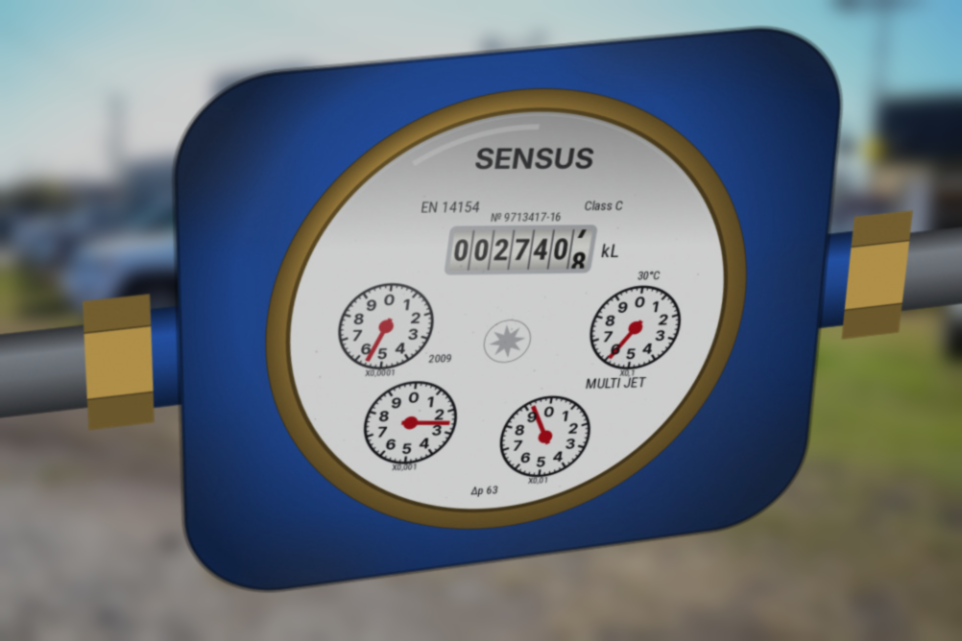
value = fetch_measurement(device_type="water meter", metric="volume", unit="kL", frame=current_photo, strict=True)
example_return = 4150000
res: 27407.5925
